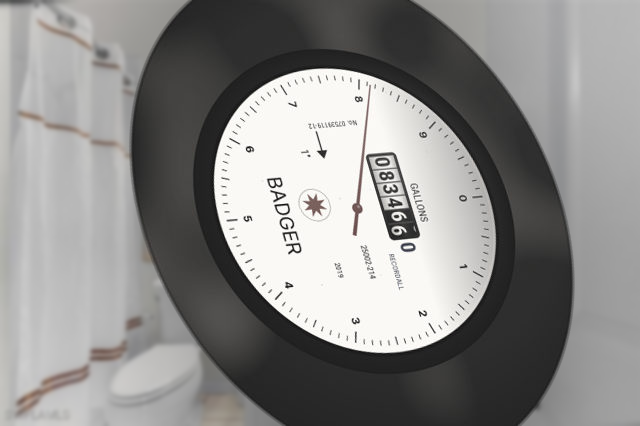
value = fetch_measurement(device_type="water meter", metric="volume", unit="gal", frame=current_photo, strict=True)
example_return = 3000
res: 834658.1
